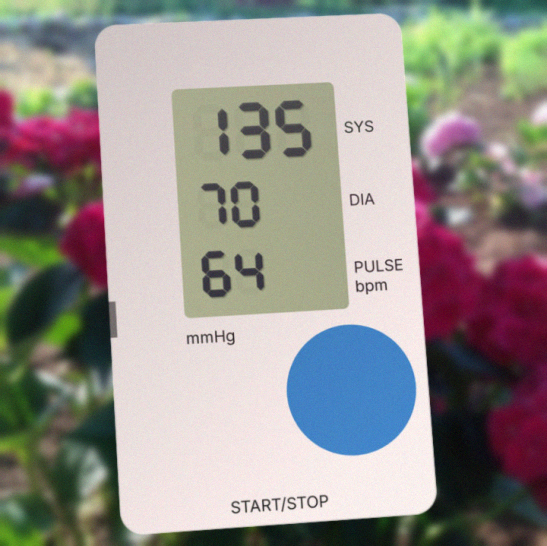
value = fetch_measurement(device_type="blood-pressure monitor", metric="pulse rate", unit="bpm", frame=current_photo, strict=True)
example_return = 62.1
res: 64
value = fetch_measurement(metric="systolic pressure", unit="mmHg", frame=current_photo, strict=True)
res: 135
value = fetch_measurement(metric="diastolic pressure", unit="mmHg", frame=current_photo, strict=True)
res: 70
